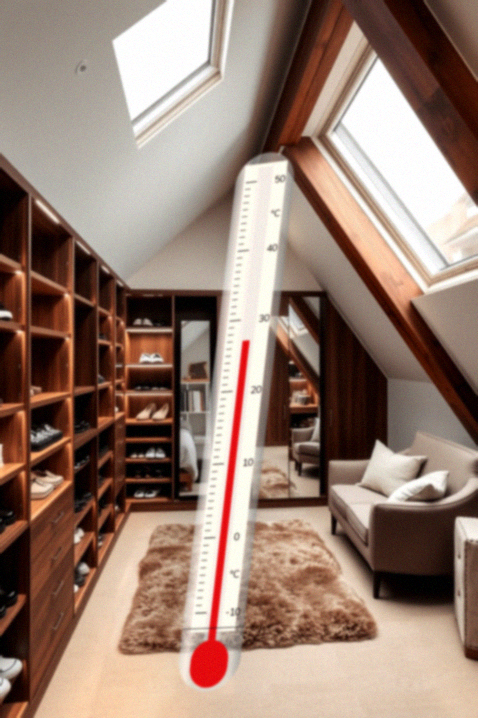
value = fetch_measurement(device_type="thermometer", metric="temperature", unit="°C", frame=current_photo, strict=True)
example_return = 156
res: 27
